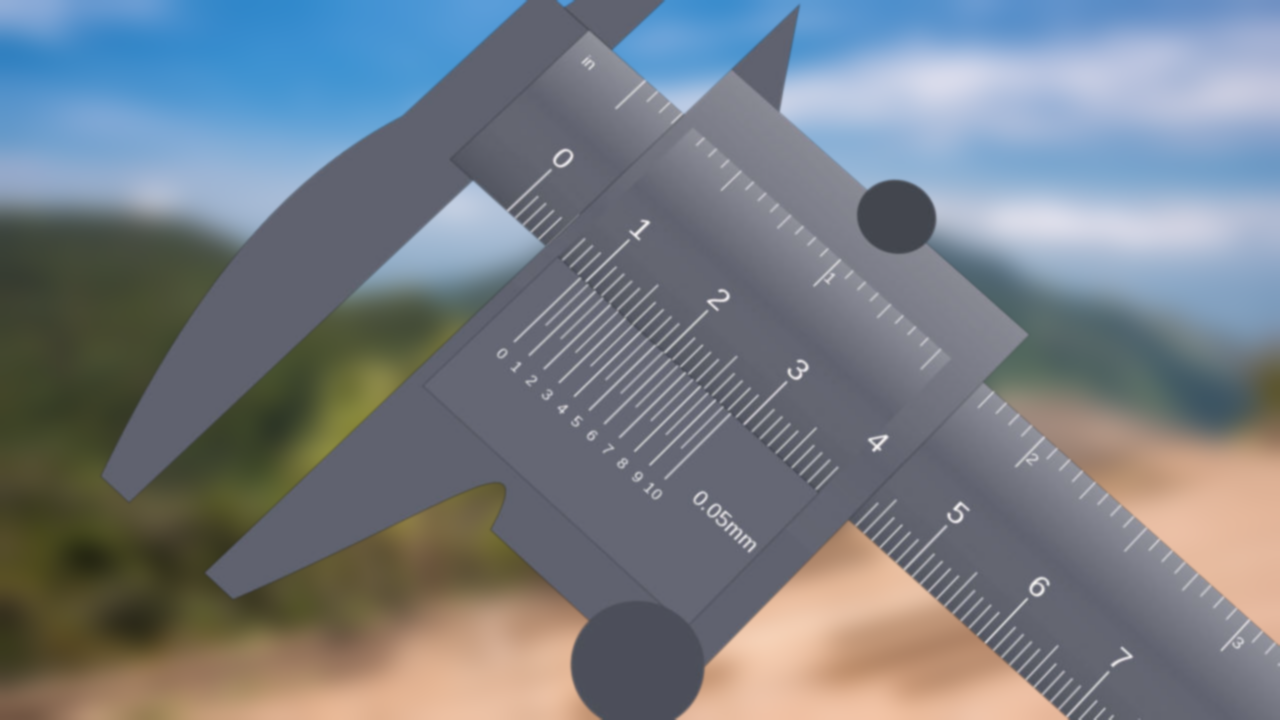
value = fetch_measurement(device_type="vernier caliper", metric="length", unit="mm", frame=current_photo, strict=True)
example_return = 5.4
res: 9.4
